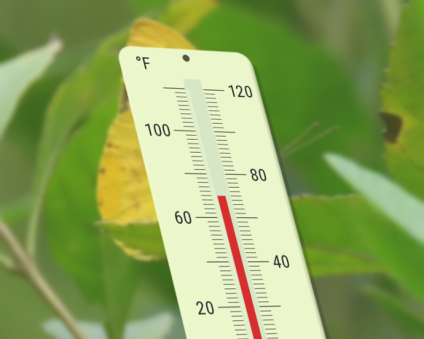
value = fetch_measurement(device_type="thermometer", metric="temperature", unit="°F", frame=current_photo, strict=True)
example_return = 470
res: 70
